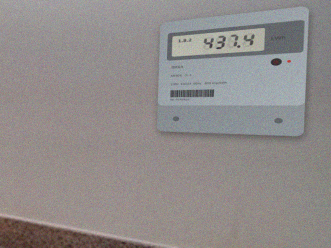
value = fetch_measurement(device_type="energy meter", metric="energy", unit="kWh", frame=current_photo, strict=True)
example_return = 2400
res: 437.4
